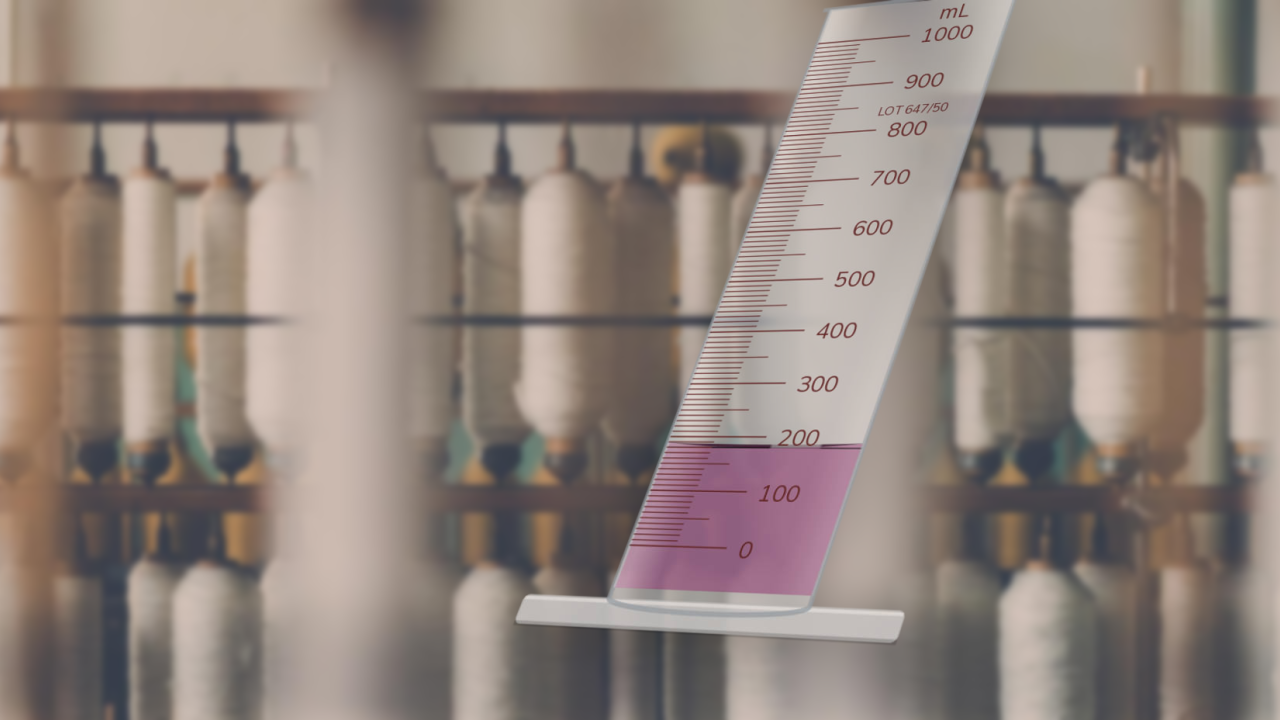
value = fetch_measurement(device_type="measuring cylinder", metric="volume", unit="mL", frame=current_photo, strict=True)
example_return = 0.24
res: 180
